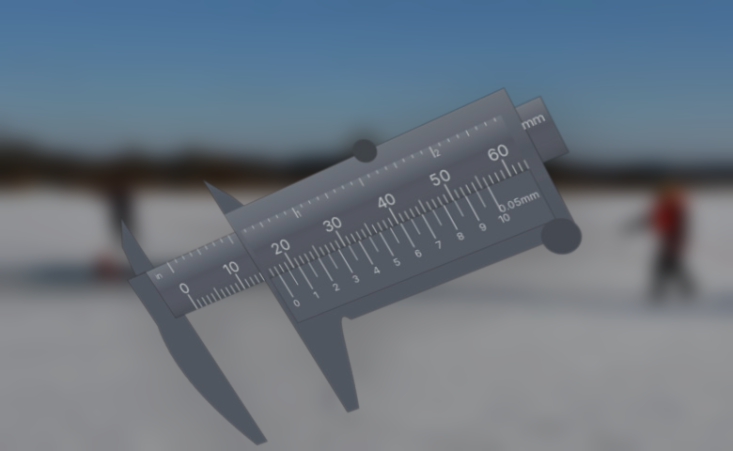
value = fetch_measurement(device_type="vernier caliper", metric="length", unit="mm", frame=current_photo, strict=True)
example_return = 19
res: 17.0
